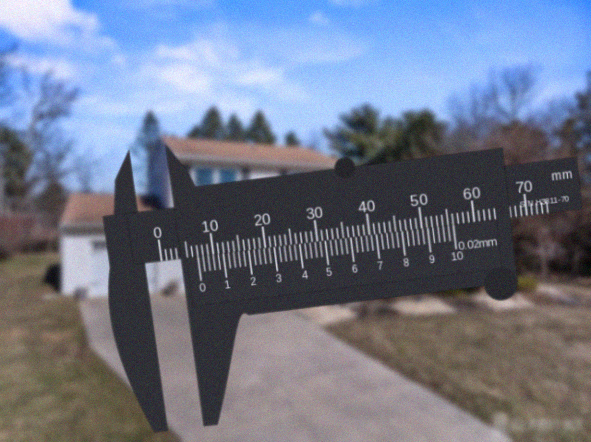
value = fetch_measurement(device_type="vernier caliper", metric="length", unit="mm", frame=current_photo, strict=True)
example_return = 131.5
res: 7.0
